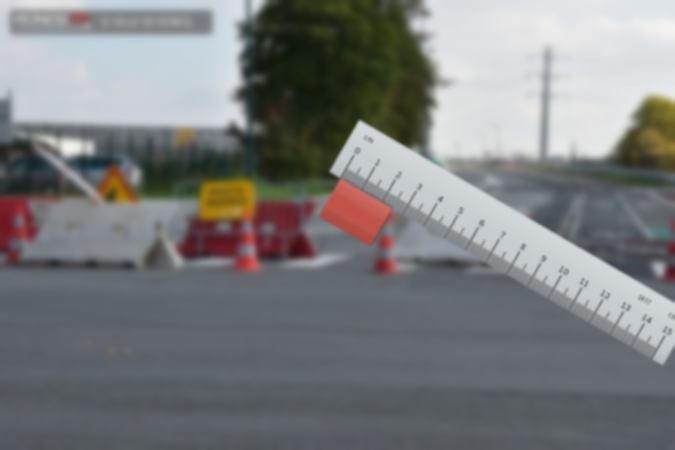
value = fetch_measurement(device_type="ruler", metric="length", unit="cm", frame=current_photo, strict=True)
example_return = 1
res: 2.5
